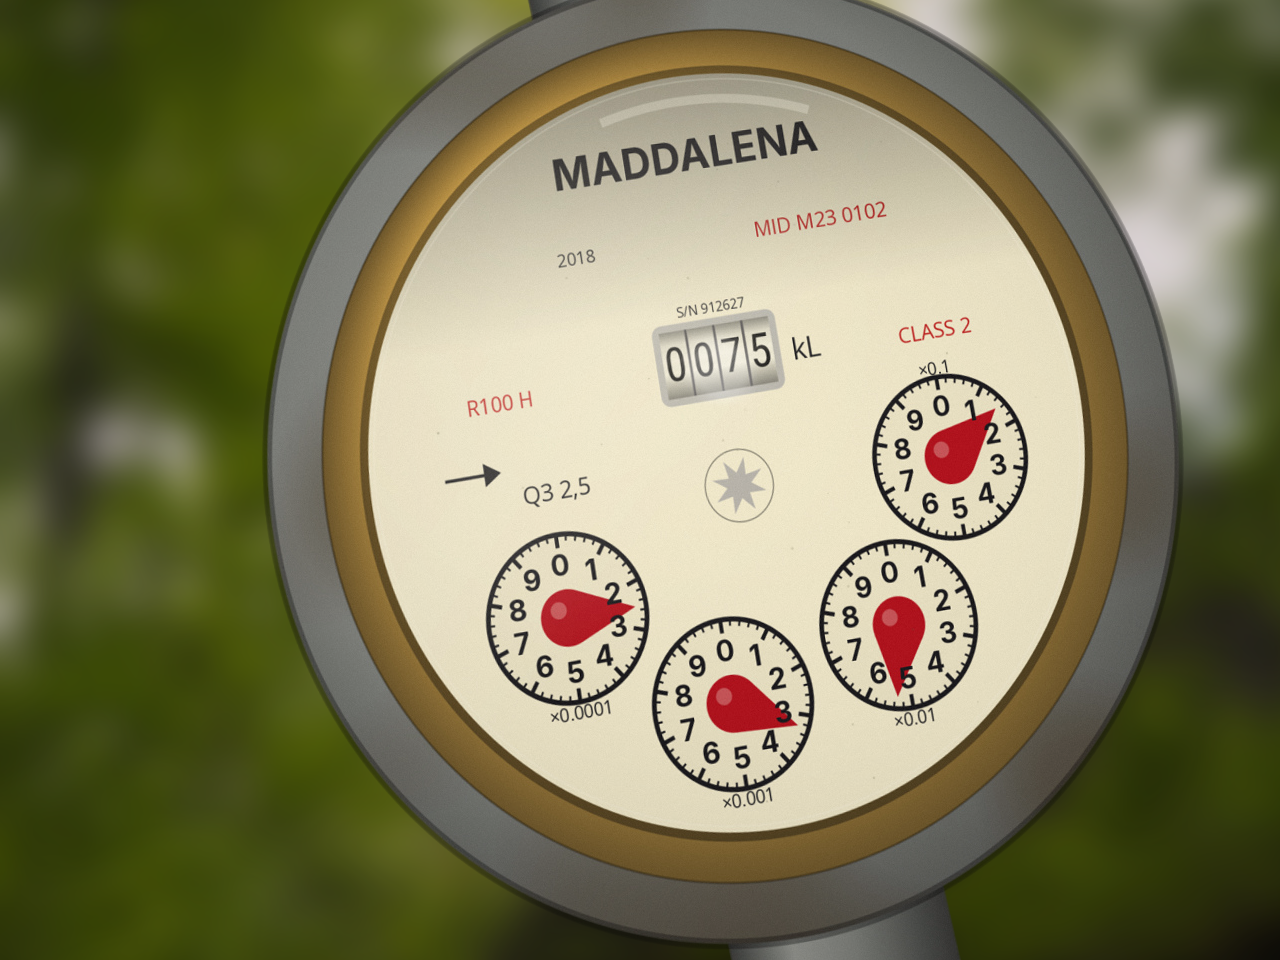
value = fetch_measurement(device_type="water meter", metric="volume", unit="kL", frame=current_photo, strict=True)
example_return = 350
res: 75.1532
